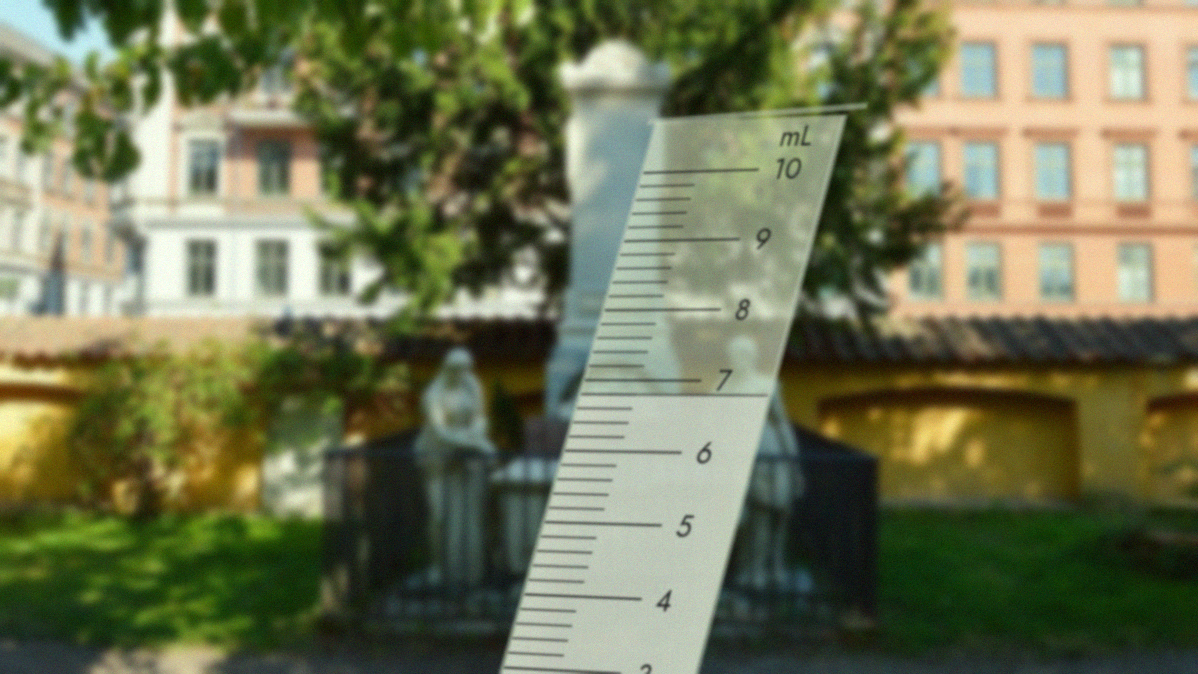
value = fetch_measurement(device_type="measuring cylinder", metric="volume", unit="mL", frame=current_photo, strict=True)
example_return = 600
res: 6.8
